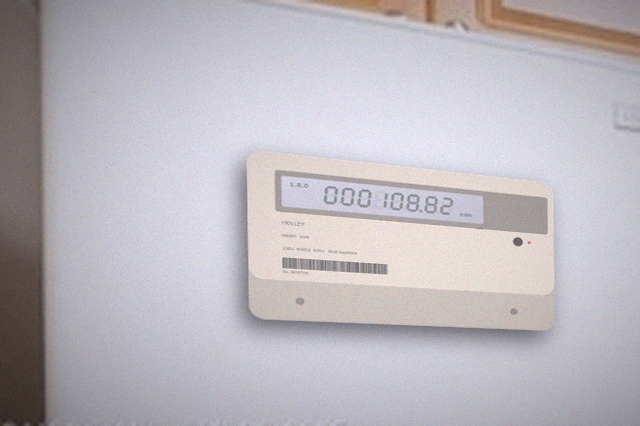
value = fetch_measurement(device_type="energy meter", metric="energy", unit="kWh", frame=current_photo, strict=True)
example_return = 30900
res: 108.82
